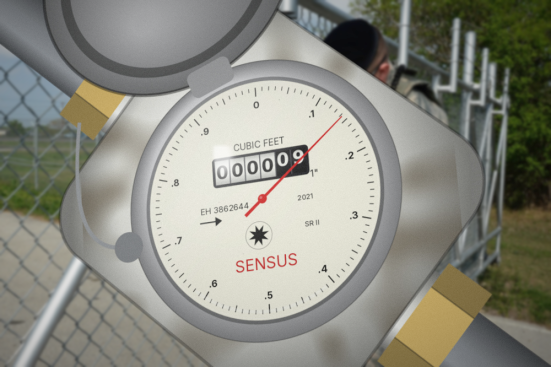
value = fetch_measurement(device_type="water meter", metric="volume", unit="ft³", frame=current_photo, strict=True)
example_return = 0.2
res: 9.14
